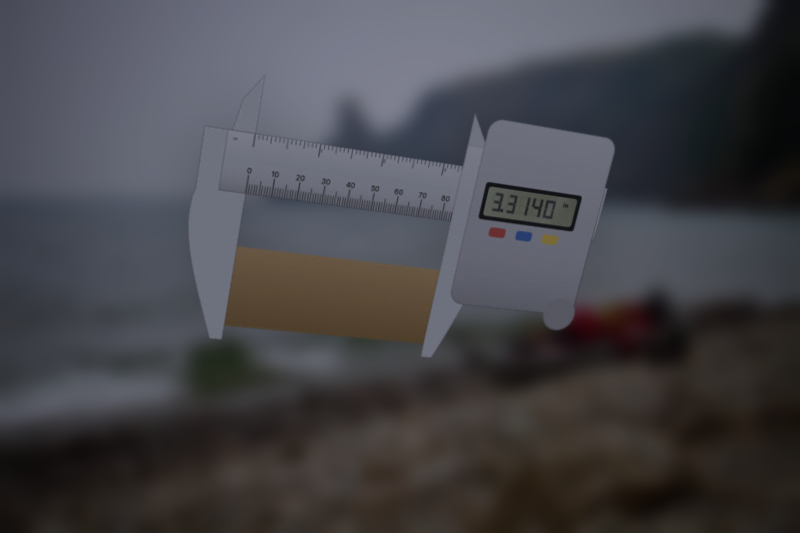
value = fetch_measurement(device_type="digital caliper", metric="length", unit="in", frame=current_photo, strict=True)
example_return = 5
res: 3.3140
